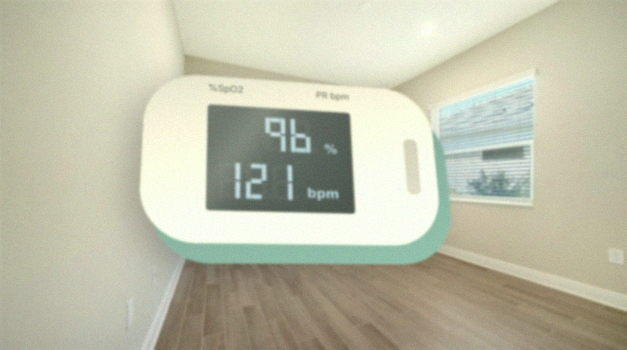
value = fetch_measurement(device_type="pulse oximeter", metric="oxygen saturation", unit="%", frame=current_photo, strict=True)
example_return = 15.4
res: 96
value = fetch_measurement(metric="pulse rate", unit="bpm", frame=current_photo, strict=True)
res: 121
